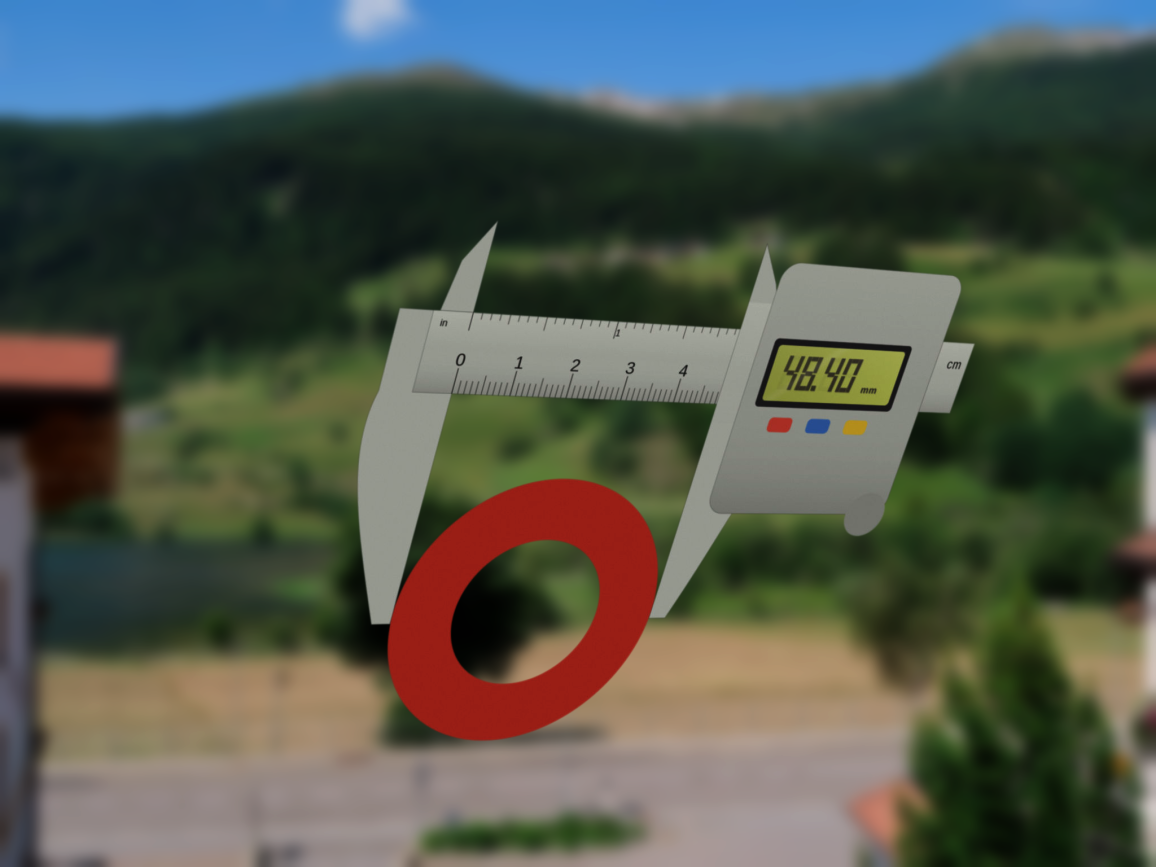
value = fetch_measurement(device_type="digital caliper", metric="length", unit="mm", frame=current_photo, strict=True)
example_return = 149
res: 48.40
